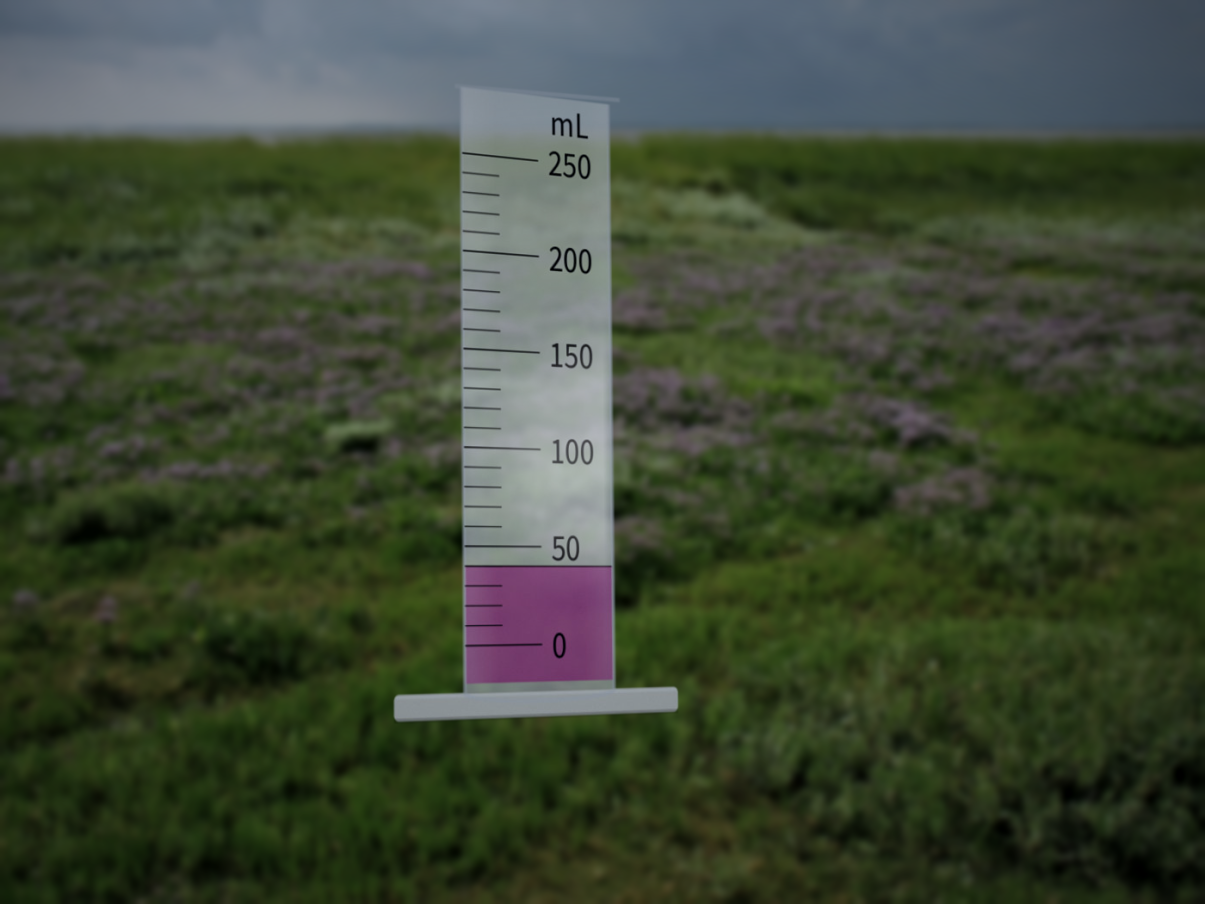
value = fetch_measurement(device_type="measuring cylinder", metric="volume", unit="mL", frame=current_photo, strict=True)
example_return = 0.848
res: 40
